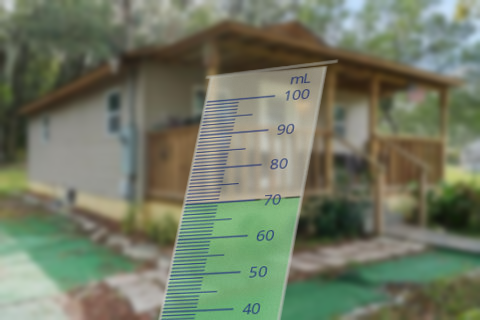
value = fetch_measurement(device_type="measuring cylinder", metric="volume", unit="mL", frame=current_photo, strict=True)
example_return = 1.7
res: 70
